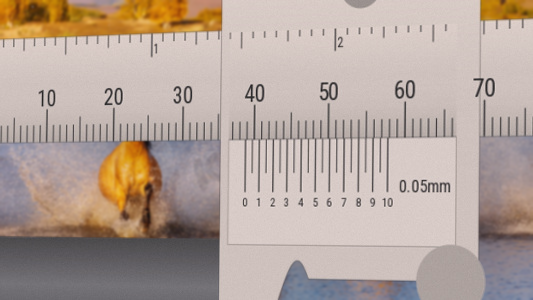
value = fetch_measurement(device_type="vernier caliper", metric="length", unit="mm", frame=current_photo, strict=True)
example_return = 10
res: 38.8
